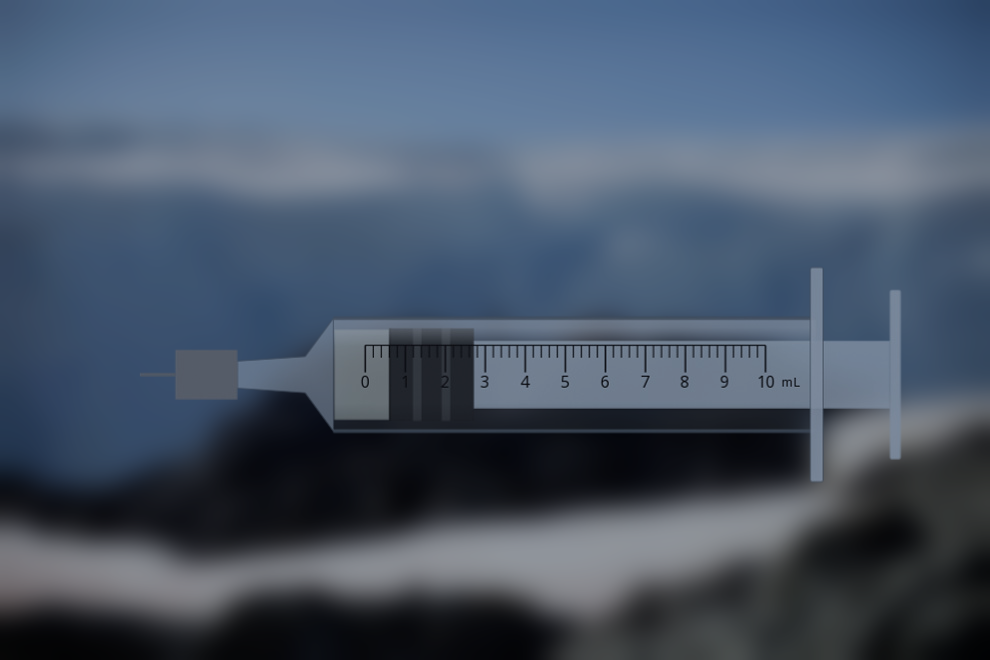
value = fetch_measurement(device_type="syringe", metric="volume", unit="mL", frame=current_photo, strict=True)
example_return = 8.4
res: 0.6
